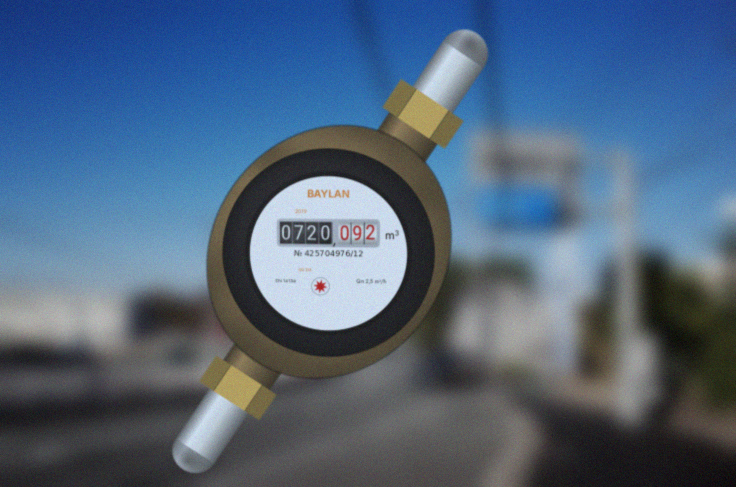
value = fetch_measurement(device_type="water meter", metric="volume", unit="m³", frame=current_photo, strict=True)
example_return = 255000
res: 720.092
